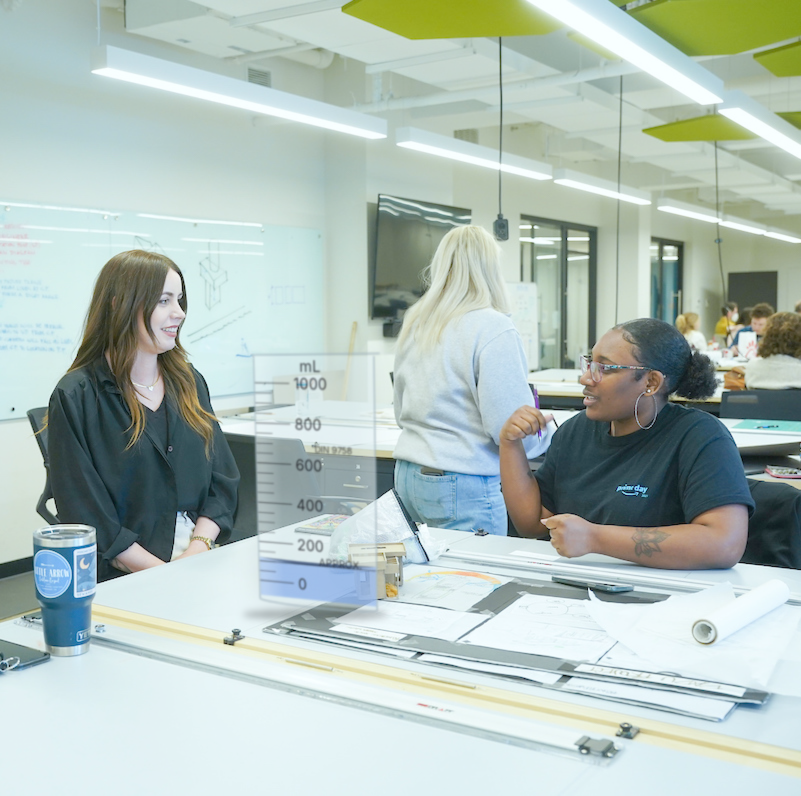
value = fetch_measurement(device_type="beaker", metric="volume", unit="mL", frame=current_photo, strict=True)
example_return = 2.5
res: 100
